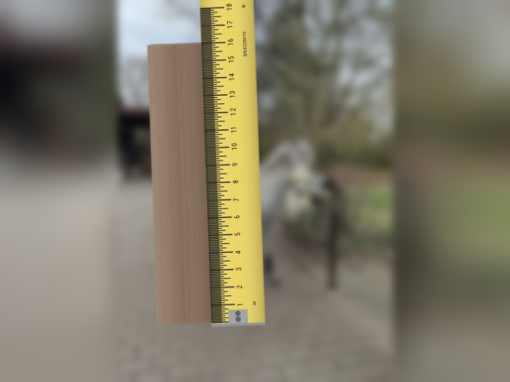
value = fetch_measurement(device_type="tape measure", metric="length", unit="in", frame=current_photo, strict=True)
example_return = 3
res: 16
